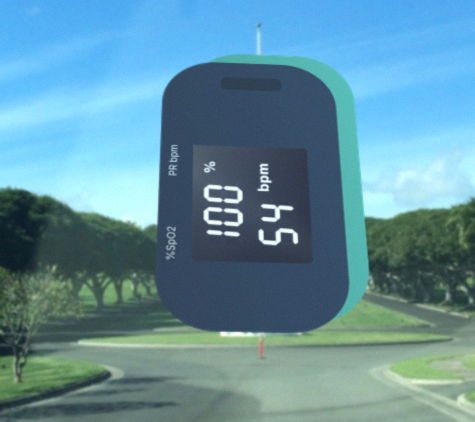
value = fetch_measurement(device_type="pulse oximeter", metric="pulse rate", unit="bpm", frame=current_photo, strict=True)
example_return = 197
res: 54
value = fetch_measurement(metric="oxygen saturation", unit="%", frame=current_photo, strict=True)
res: 100
